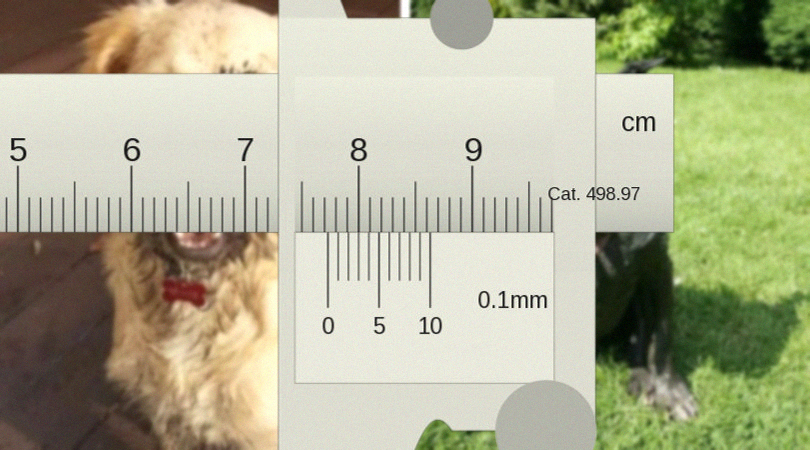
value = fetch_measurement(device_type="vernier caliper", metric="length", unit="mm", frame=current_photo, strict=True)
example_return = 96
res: 77.3
